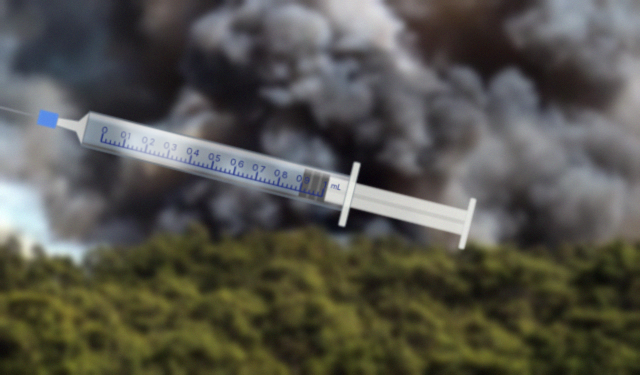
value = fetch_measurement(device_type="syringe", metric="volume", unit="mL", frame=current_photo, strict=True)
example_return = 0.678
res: 0.9
